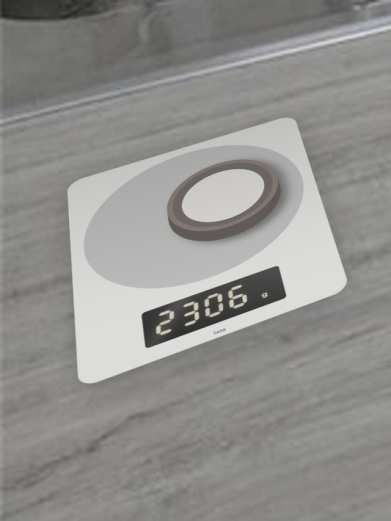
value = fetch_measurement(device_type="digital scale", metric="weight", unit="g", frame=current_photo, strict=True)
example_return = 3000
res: 2306
